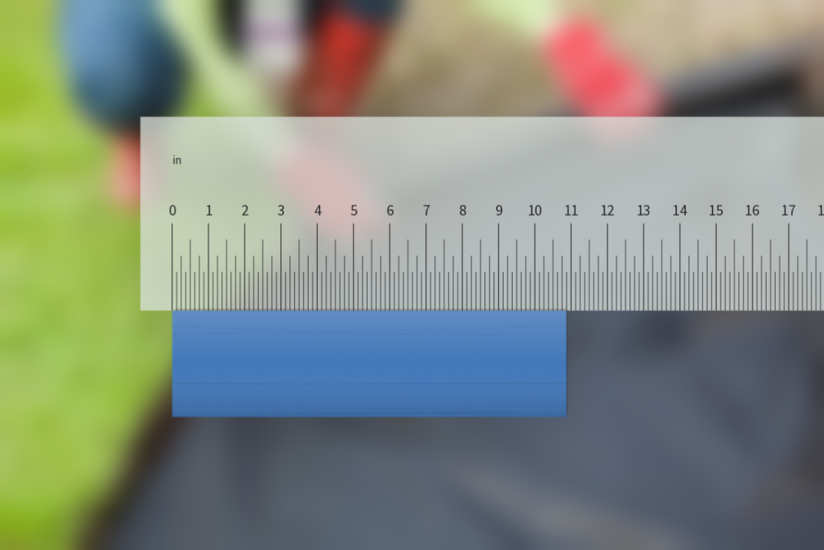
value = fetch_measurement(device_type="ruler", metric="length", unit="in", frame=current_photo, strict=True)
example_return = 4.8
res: 10.875
